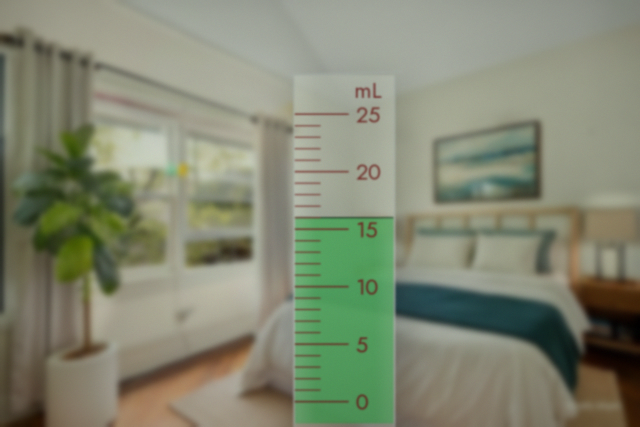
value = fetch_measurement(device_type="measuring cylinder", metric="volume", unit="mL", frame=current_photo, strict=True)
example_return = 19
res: 16
